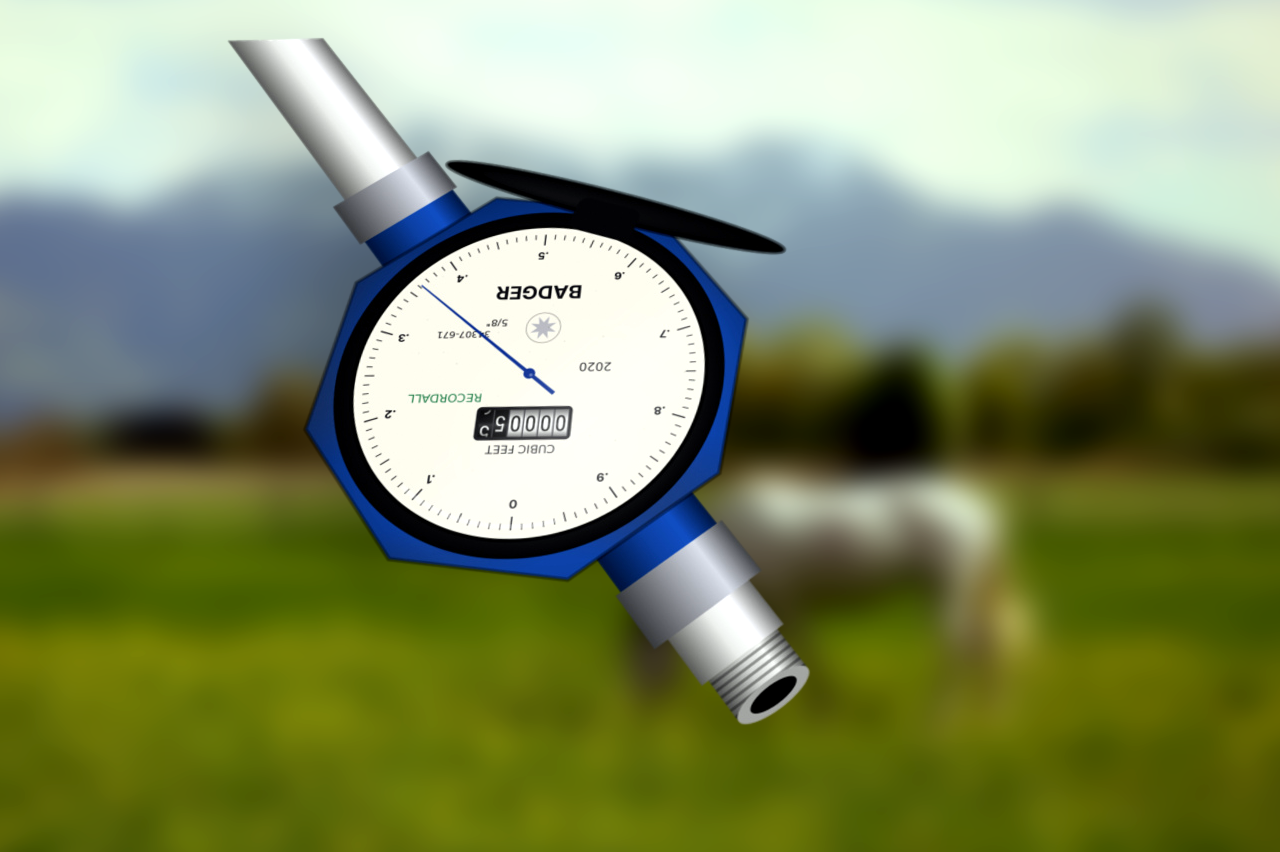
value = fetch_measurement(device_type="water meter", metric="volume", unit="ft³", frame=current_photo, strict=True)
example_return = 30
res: 55.36
